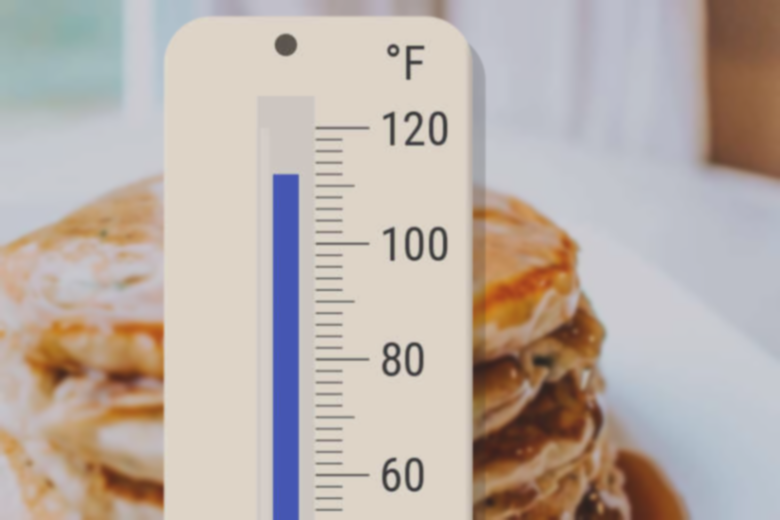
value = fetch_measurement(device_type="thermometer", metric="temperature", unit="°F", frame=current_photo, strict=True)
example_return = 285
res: 112
